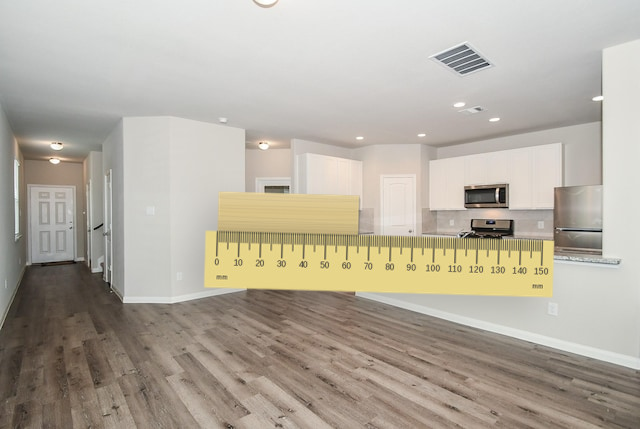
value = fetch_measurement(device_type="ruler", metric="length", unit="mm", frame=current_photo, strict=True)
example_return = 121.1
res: 65
